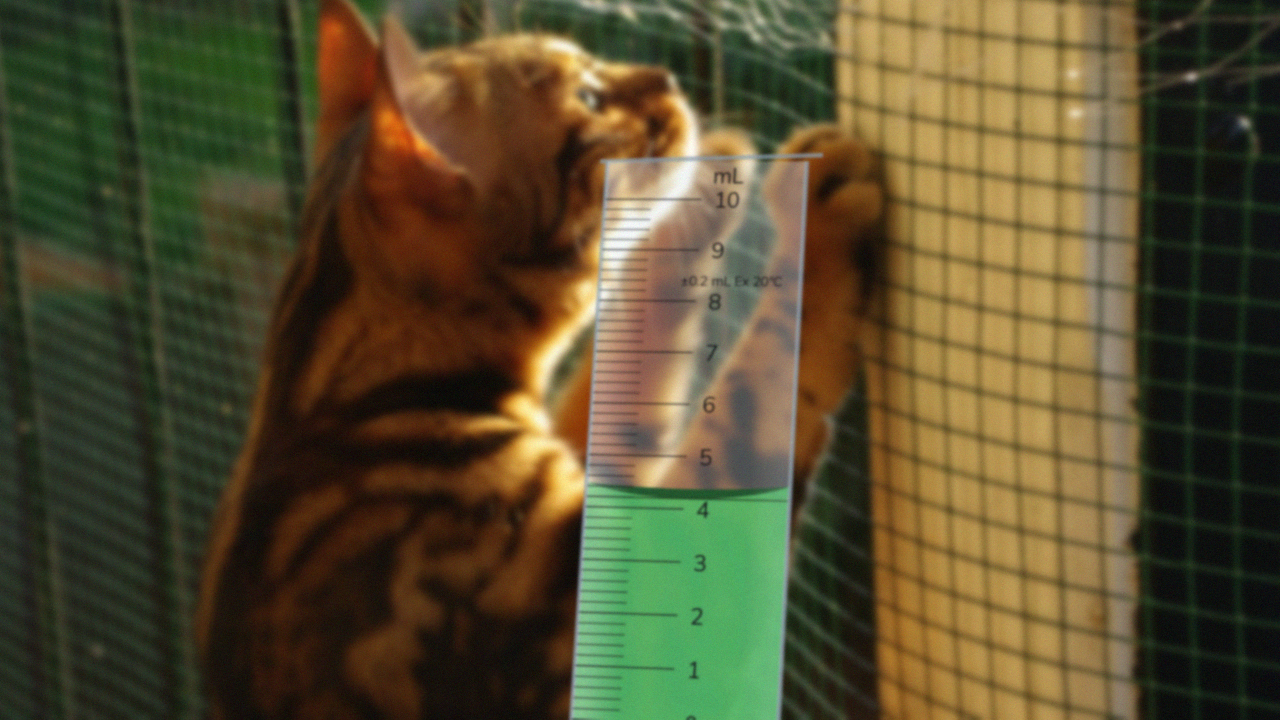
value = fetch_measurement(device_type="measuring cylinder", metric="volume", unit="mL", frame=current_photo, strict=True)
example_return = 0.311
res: 4.2
